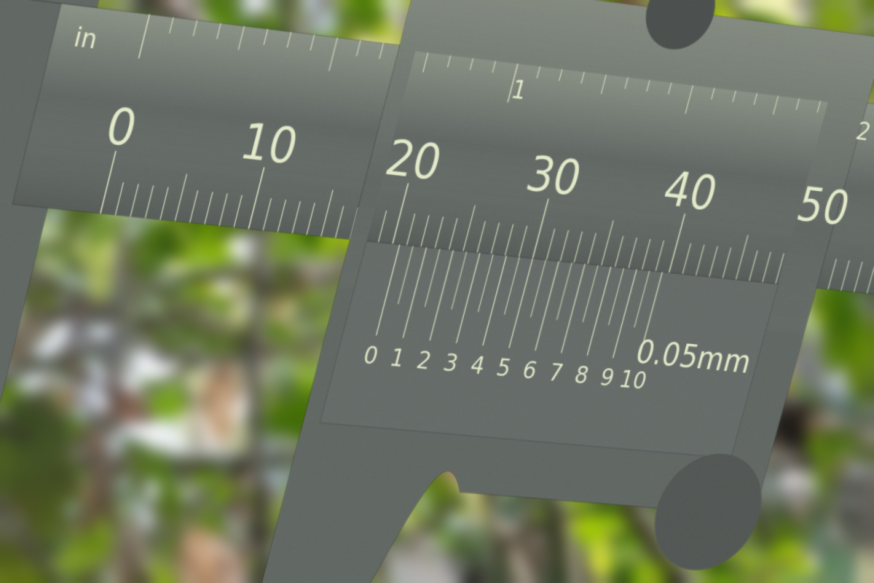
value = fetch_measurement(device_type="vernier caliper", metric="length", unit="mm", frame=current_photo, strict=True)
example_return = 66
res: 20.5
